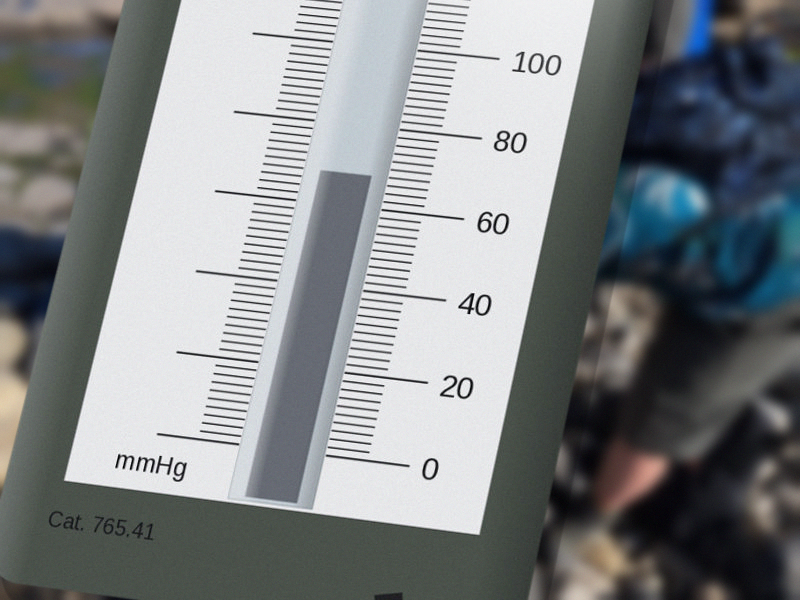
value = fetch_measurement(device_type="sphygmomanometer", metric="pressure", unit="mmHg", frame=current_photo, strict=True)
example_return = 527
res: 68
